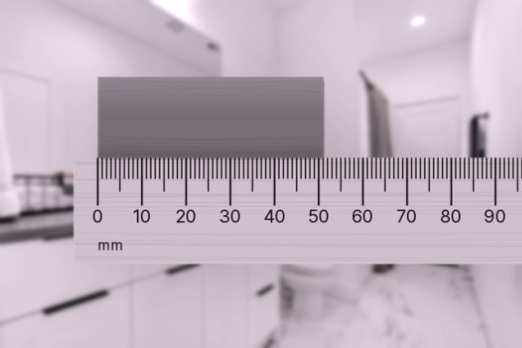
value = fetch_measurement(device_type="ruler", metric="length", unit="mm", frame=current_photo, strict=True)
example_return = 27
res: 51
